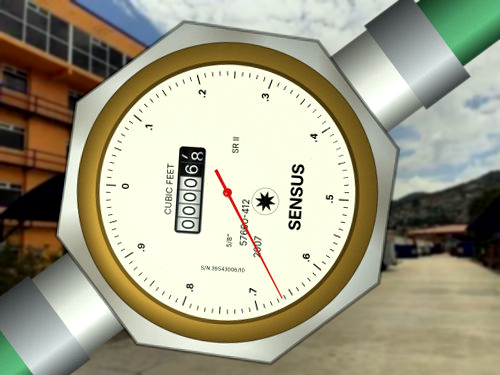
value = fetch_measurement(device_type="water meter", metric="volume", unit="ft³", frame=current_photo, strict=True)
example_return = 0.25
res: 67.66
